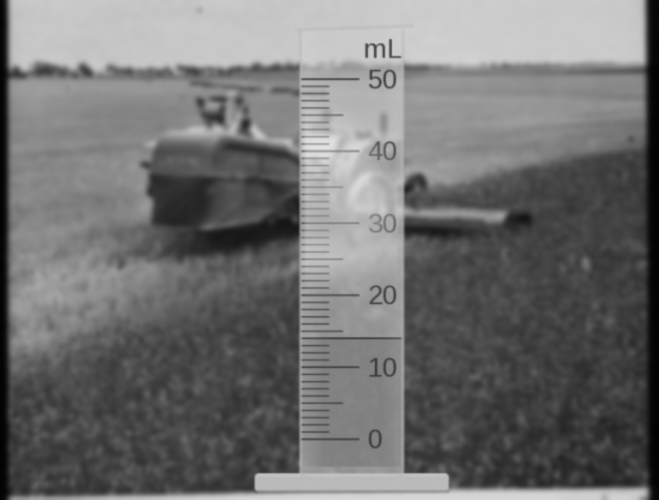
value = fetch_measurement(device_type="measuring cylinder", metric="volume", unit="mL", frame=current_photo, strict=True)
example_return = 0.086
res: 14
